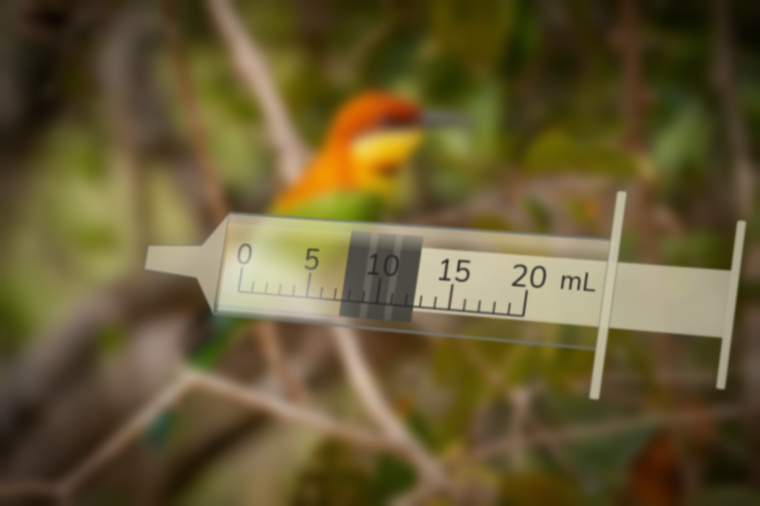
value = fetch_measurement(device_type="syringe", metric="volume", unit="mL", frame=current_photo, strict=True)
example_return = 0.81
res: 7.5
